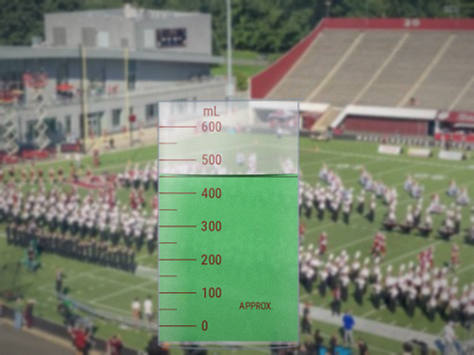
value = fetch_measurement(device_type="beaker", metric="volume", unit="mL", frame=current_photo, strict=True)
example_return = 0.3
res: 450
